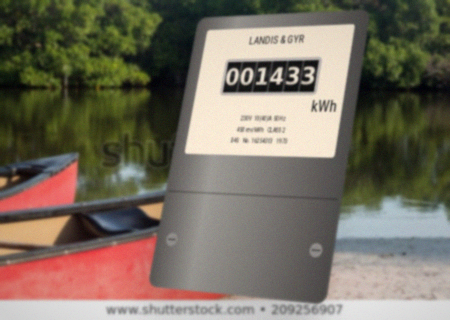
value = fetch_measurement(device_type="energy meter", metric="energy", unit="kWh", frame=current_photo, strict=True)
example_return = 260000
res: 1433
